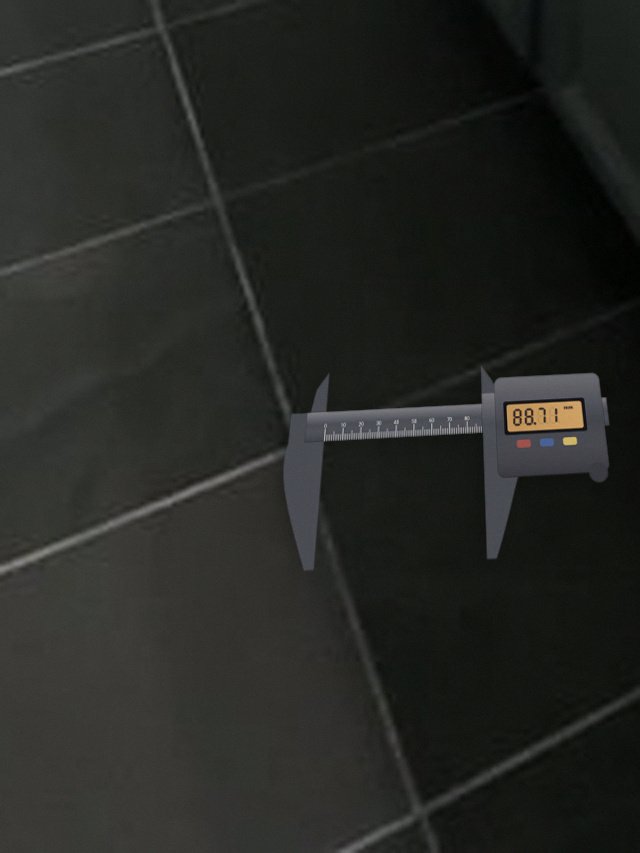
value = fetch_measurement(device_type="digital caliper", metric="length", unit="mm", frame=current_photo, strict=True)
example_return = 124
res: 88.71
